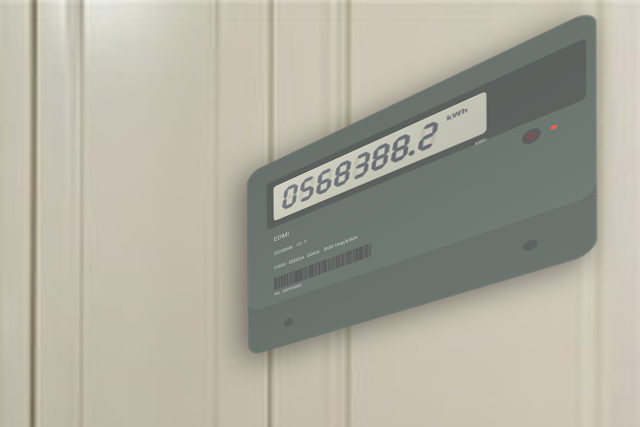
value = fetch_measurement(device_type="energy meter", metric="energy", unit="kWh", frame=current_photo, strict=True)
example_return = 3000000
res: 568388.2
